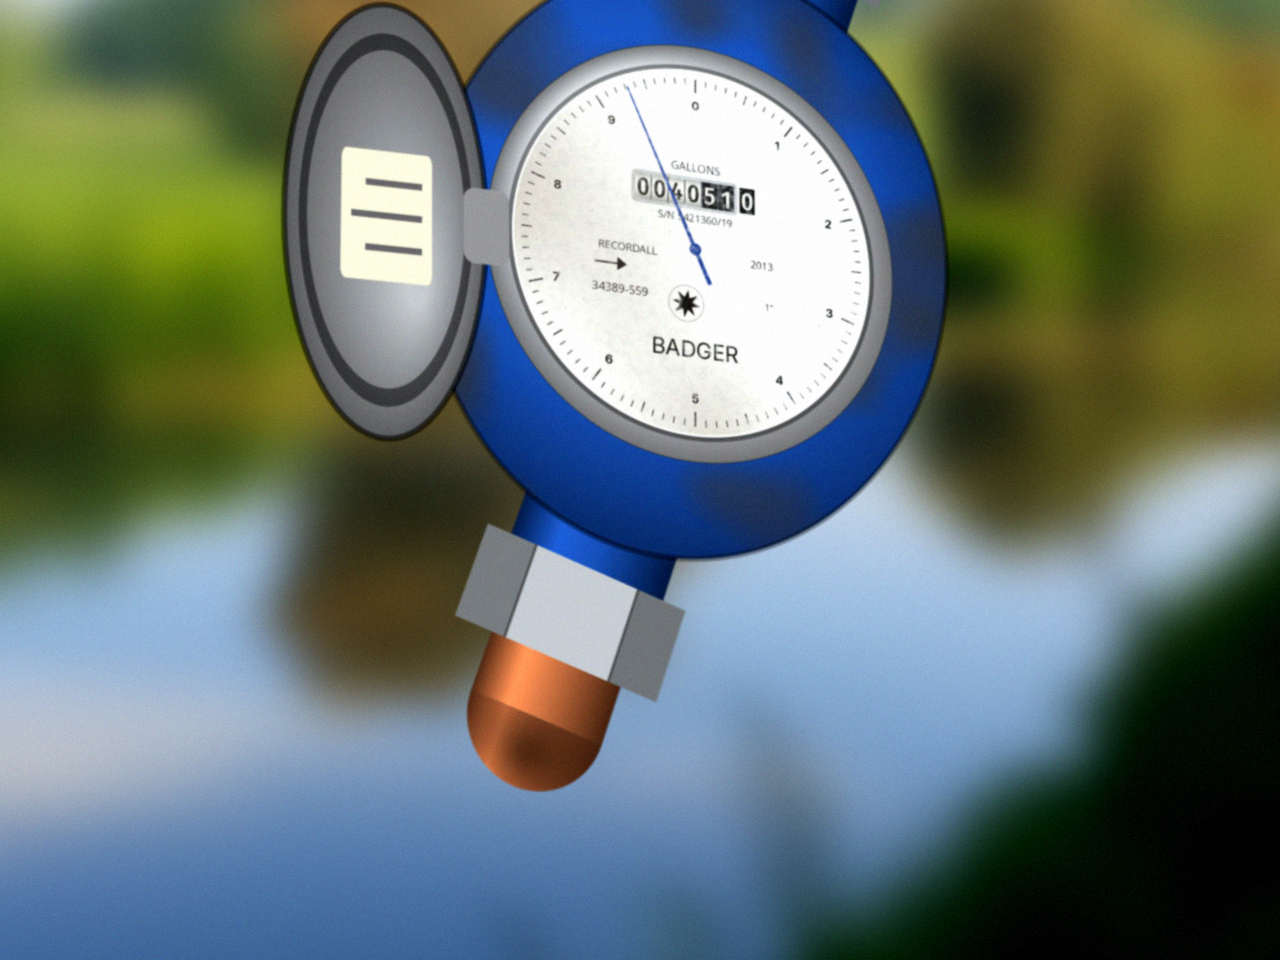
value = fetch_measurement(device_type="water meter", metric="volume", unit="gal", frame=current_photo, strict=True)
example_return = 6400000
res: 40509.3
